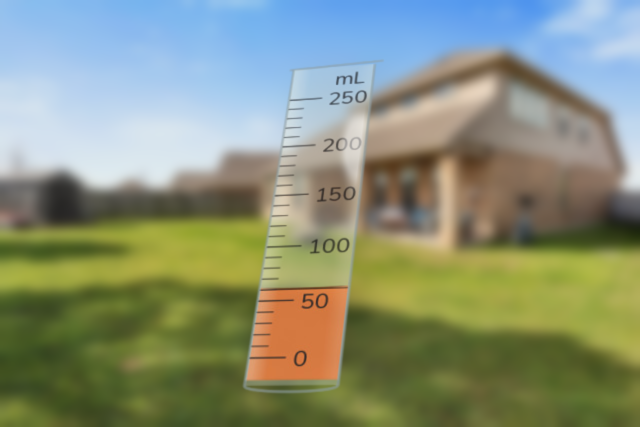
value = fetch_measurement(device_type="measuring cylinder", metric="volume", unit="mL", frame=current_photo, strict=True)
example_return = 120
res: 60
